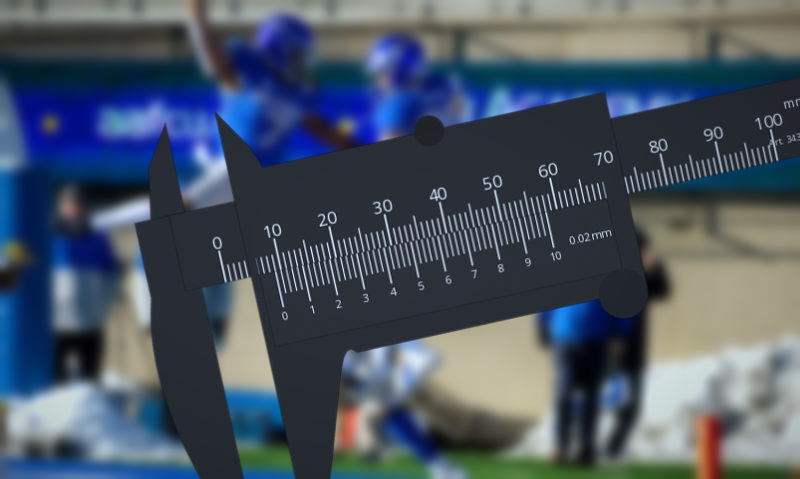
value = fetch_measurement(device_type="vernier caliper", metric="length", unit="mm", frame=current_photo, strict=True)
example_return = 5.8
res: 9.0
